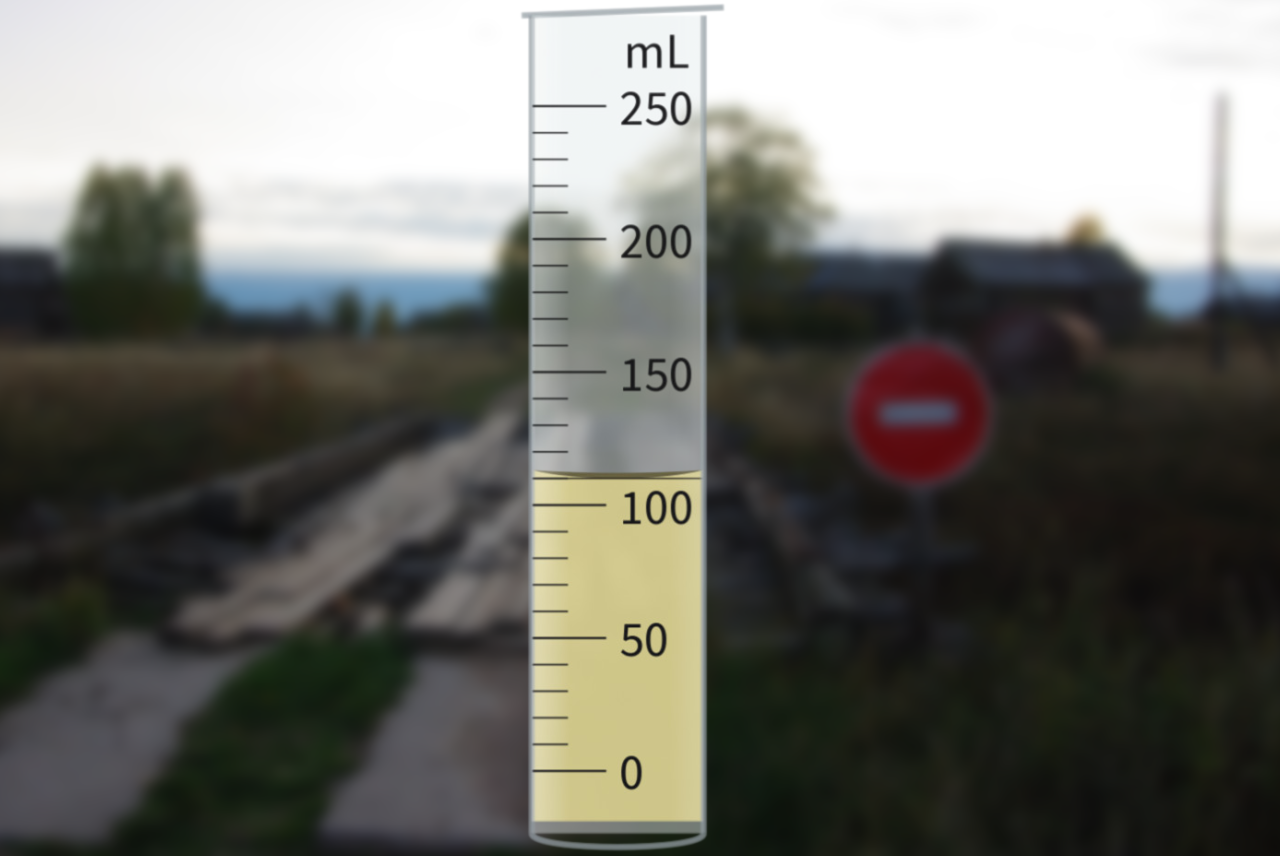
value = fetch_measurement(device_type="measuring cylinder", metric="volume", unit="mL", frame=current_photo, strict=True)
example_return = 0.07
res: 110
